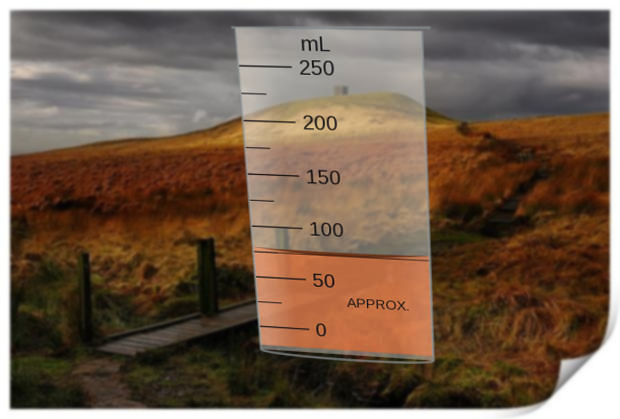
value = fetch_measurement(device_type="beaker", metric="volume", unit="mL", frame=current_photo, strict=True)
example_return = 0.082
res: 75
